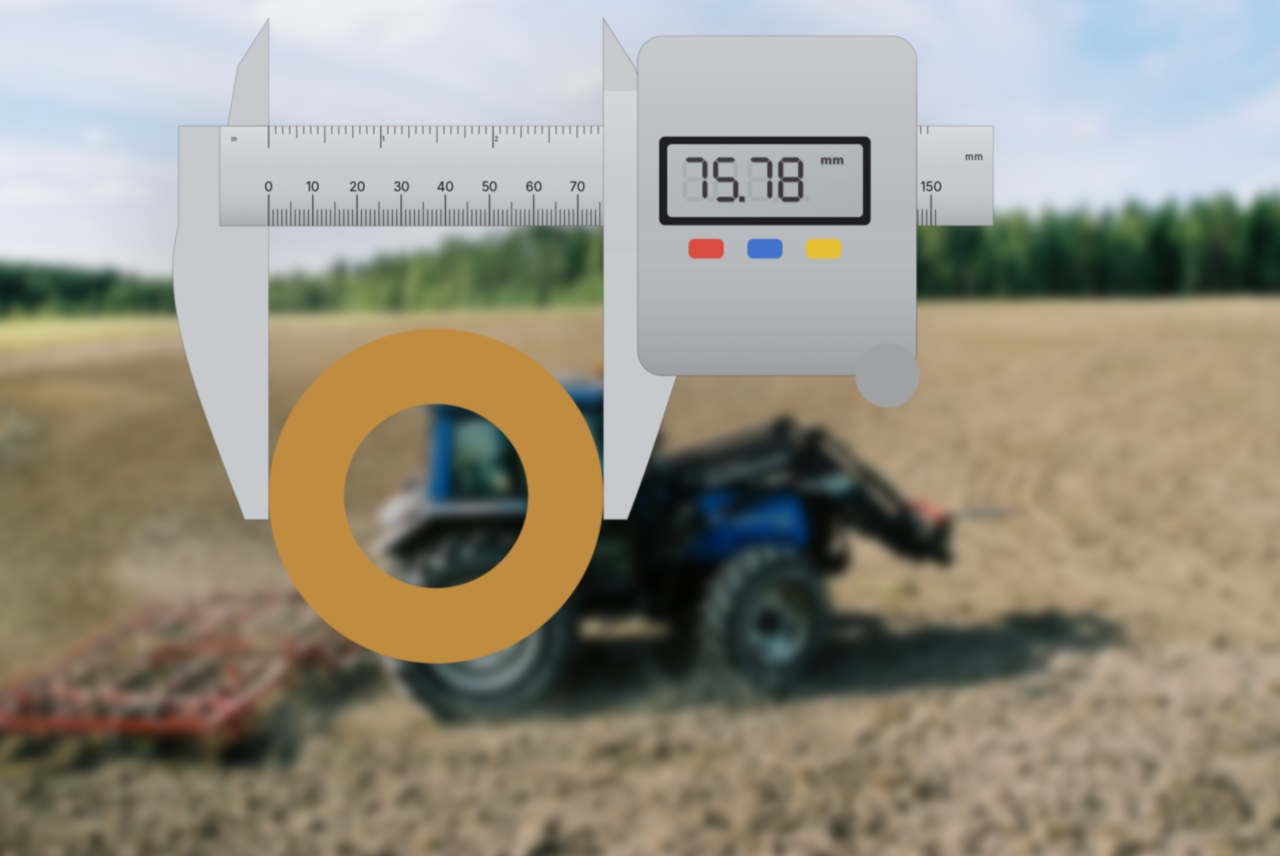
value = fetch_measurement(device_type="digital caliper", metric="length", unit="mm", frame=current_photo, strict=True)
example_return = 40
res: 75.78
